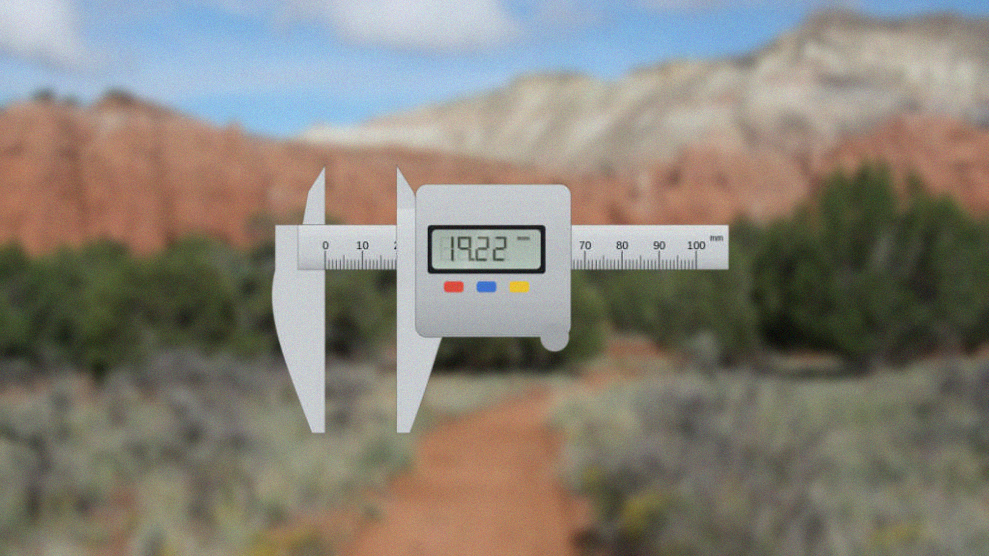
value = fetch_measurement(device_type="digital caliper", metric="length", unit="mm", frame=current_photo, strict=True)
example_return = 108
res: 19.22
